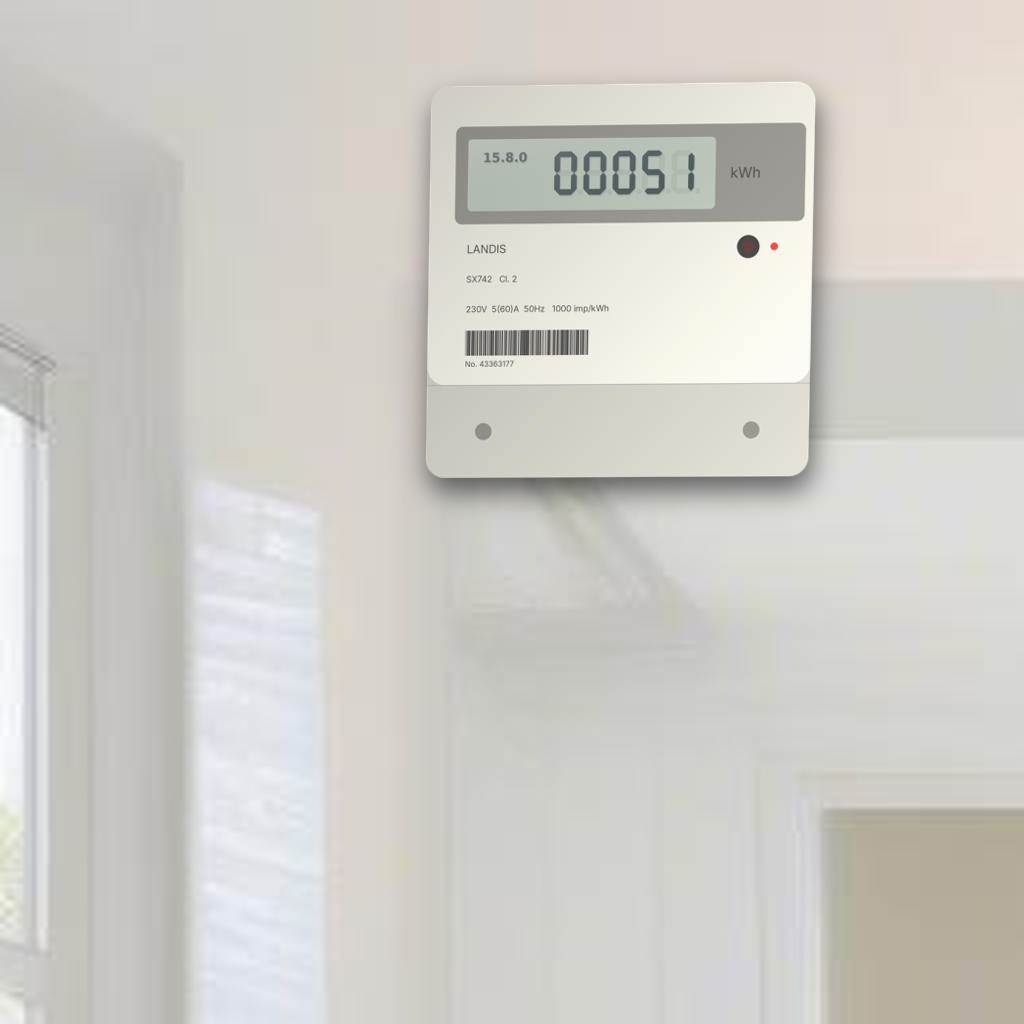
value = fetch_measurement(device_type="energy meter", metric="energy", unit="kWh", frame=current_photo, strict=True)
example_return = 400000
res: 51
